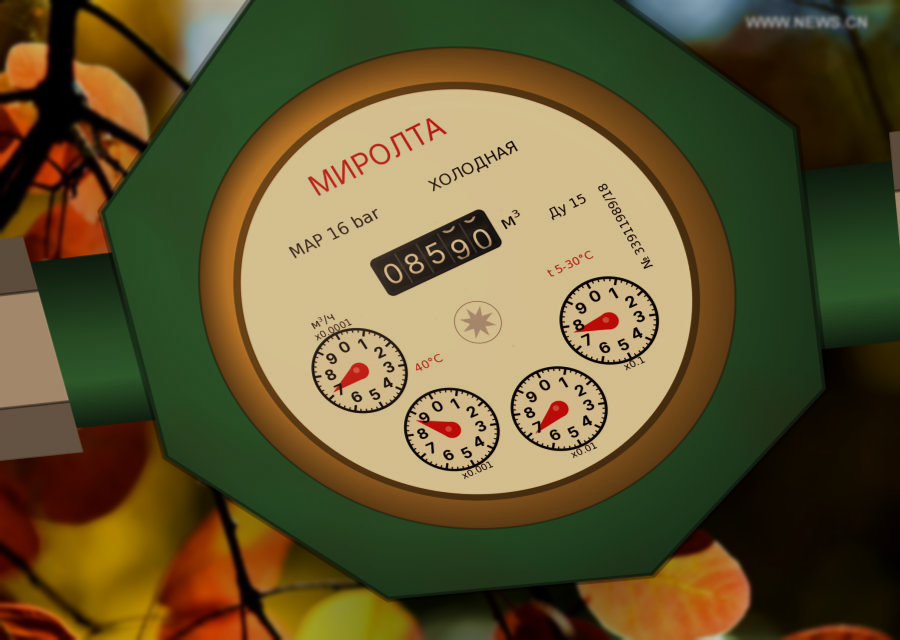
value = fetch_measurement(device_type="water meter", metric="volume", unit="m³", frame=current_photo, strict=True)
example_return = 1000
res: 8589.7687
